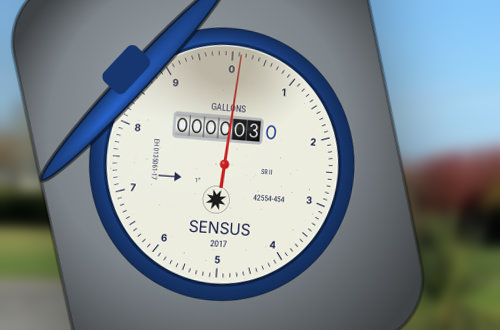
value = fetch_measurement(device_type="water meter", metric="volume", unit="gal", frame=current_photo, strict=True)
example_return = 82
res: 30.1
